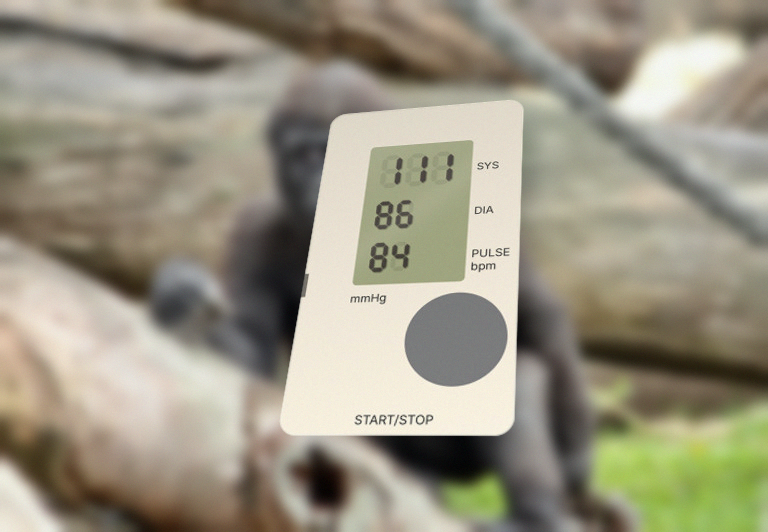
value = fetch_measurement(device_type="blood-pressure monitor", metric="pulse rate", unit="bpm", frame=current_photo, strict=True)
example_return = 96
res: 84
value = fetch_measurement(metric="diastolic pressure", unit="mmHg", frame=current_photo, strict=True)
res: 86
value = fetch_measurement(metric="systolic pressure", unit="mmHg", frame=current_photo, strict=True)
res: 111
